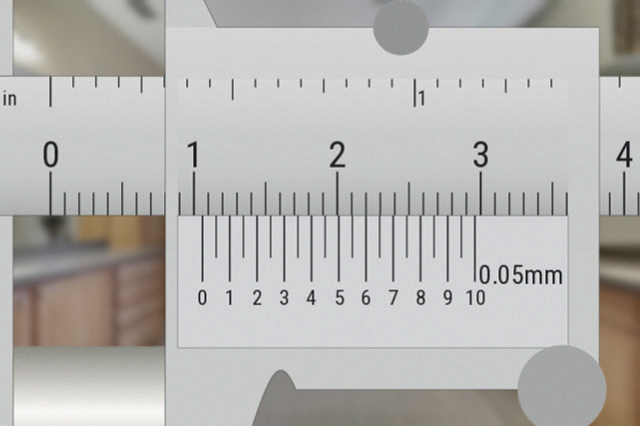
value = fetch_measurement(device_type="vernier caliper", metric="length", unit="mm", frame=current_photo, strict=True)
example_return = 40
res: 10.6
